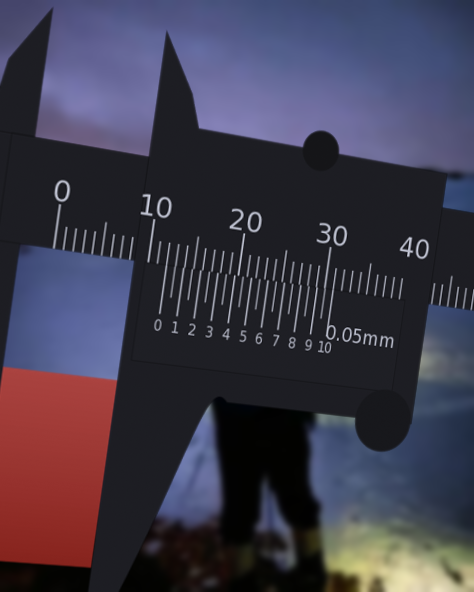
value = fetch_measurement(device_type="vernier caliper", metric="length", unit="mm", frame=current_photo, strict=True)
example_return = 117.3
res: 12.0
